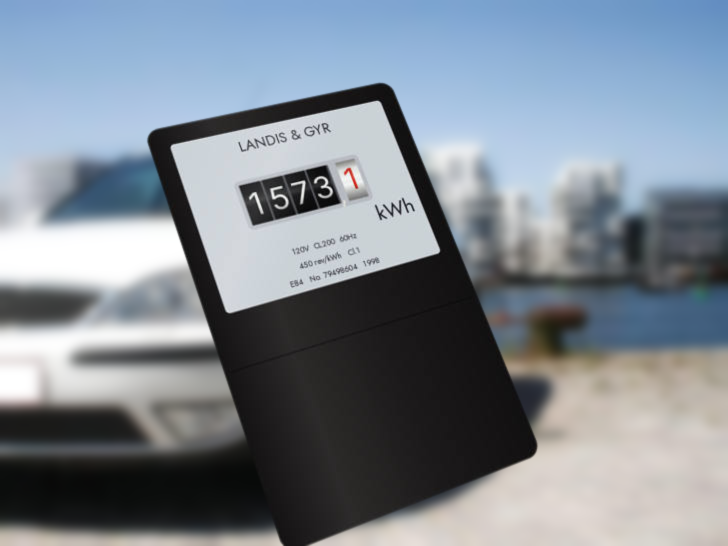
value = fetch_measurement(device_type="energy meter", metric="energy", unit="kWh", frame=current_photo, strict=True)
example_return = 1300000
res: 1573.1
